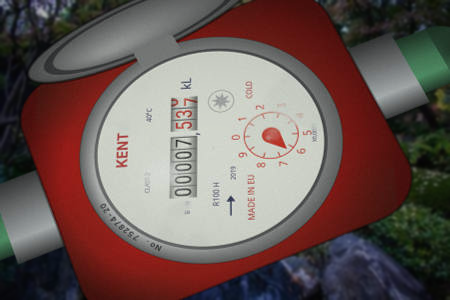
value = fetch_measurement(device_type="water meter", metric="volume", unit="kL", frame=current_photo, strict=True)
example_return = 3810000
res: 7.5366
